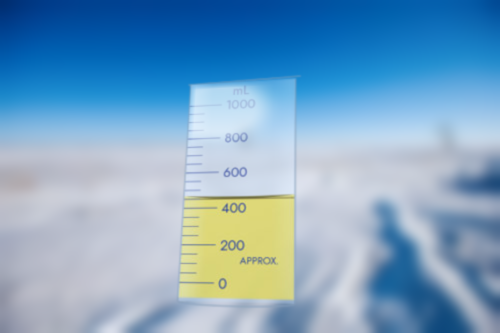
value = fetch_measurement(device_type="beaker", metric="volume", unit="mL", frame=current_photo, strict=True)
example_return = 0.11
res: 450
